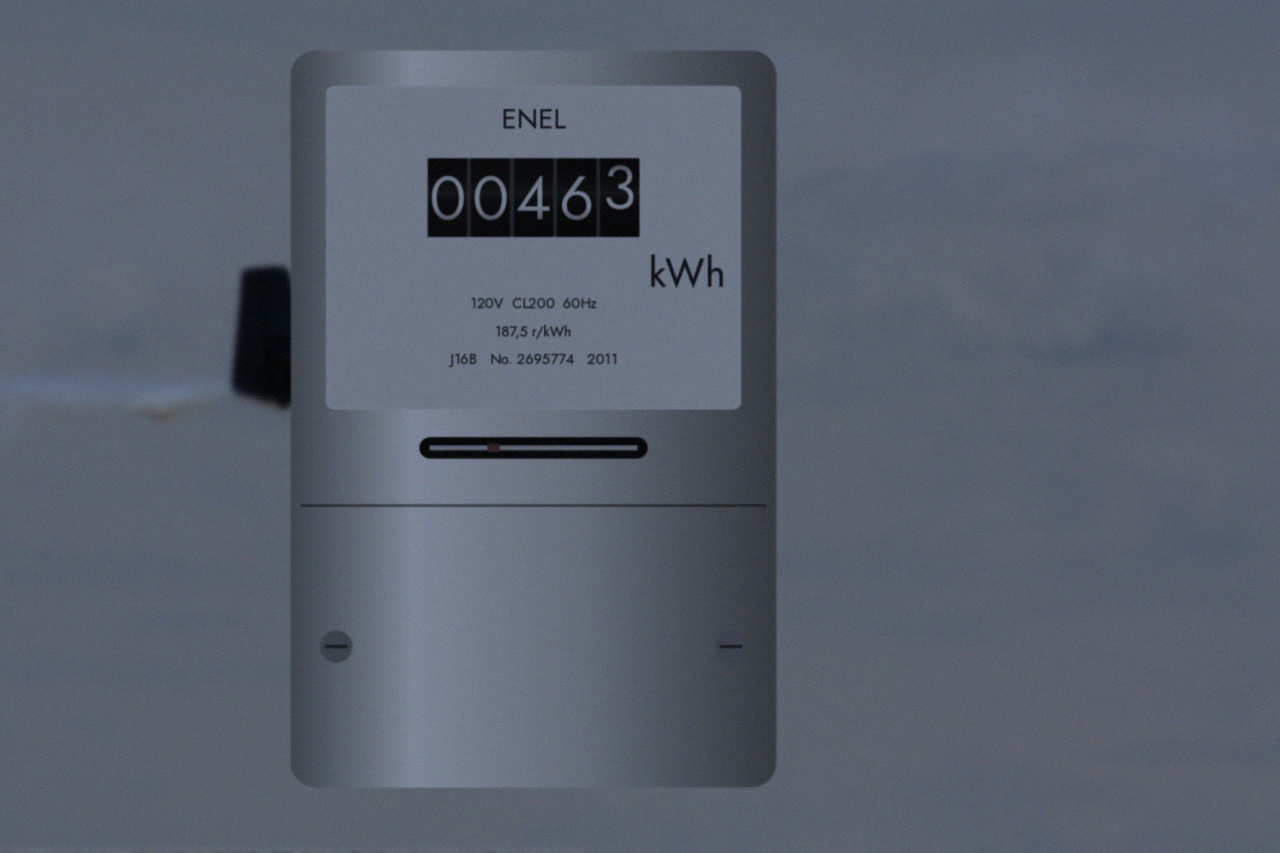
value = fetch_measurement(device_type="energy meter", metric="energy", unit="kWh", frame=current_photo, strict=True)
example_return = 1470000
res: 463
